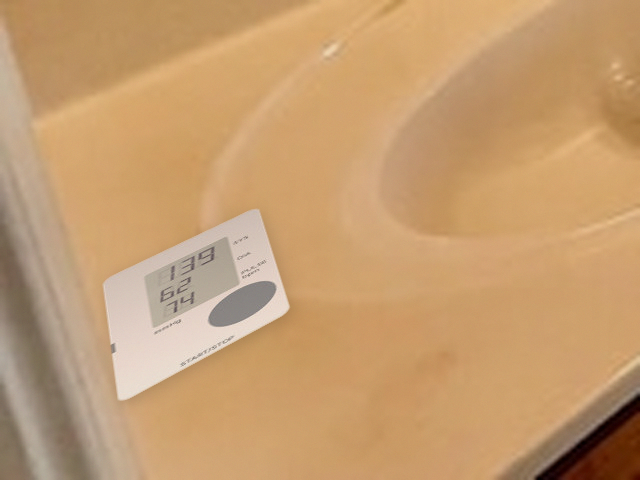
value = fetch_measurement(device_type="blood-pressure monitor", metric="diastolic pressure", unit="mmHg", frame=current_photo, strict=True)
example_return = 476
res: 62
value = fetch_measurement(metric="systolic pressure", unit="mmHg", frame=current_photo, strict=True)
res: 139
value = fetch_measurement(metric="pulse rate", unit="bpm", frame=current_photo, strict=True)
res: 74
